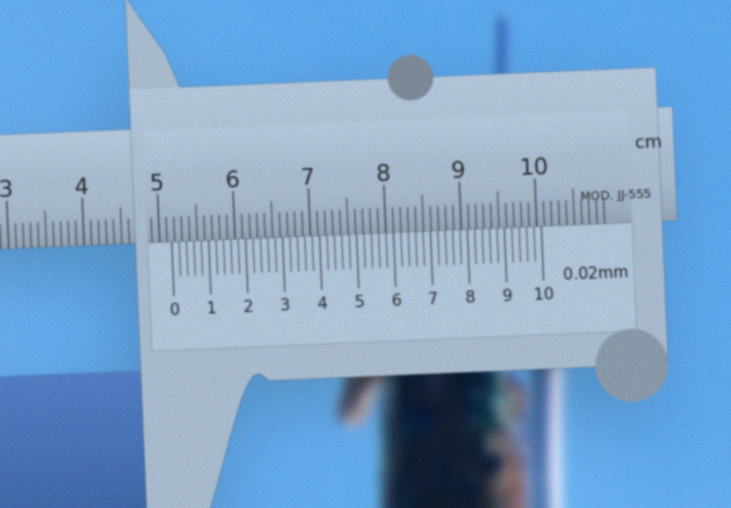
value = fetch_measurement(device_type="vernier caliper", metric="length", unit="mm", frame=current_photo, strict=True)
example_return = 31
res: 51.6
